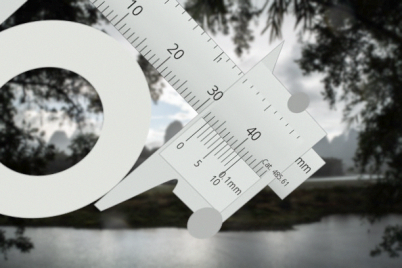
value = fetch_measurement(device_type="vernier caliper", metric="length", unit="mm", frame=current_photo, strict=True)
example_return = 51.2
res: 33.0
